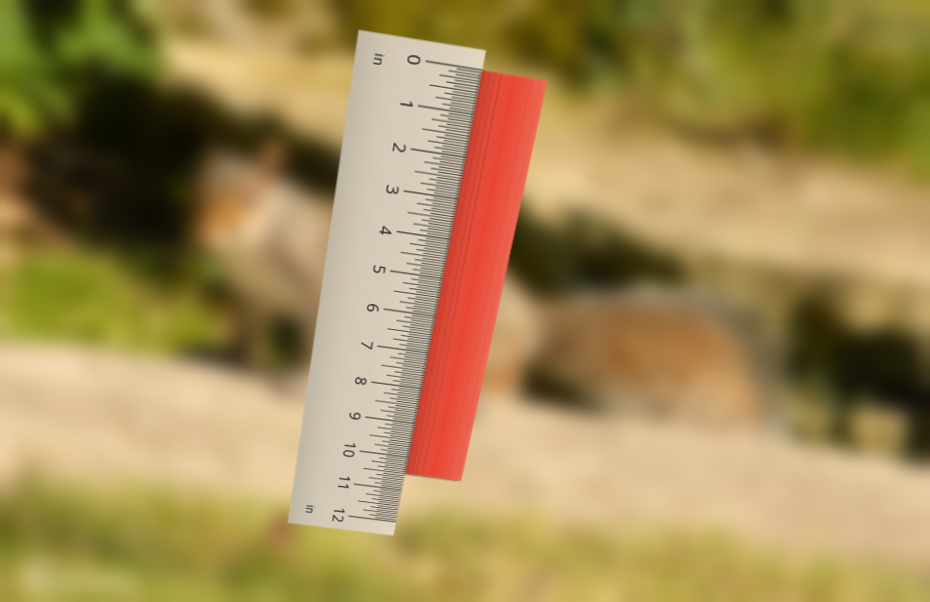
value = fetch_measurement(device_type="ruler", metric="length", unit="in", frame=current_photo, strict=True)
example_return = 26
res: 10.5
